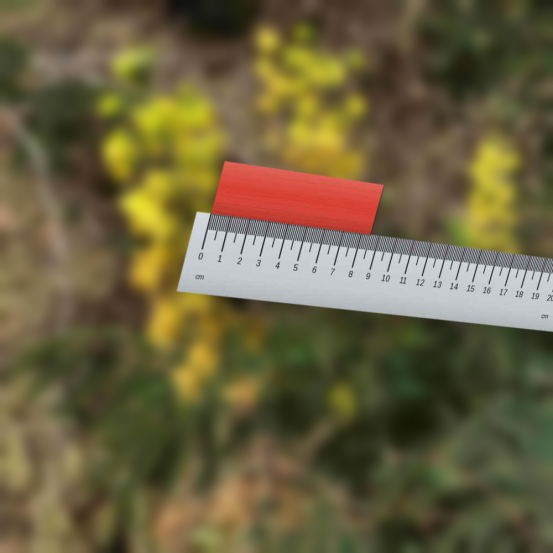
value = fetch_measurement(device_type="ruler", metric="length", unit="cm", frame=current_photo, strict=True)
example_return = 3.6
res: 8.5
